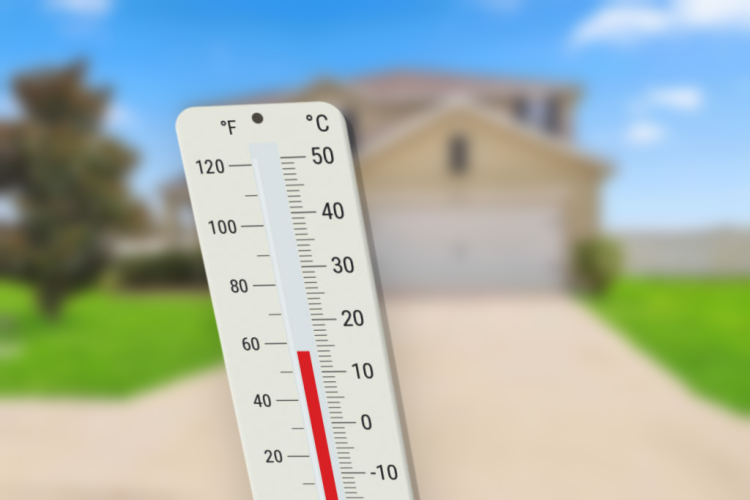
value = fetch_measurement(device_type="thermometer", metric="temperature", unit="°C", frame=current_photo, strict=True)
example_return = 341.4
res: 14
